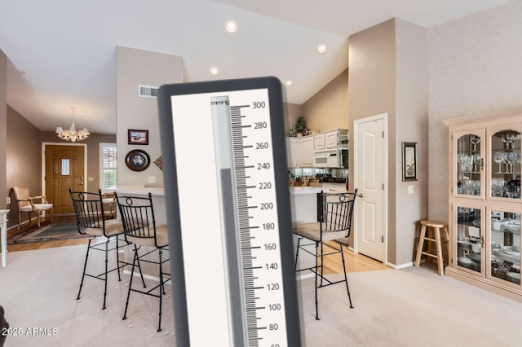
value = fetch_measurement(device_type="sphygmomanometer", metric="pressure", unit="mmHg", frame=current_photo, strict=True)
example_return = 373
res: 240
